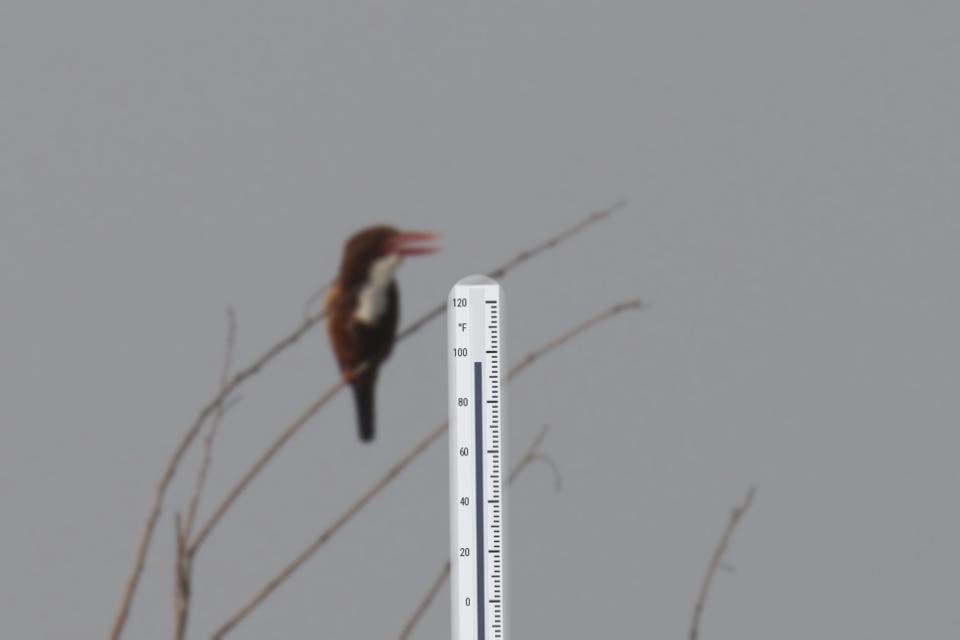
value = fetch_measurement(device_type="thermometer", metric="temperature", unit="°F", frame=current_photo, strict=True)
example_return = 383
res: 96
